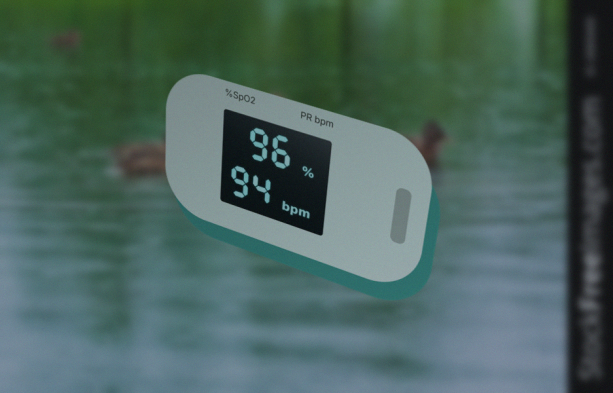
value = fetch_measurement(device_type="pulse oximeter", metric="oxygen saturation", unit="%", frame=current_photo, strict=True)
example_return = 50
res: 96
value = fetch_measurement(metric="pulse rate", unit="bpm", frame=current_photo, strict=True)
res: 94
